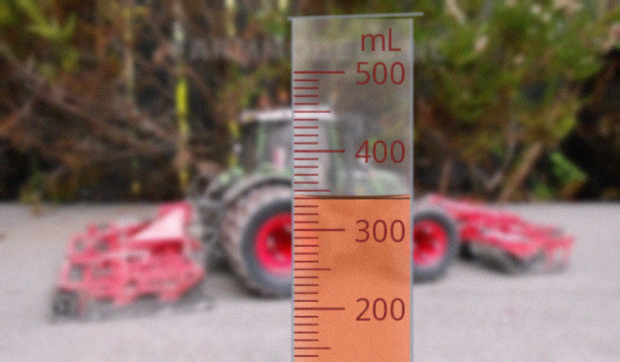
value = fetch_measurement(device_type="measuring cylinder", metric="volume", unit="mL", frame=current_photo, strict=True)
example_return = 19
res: 340
